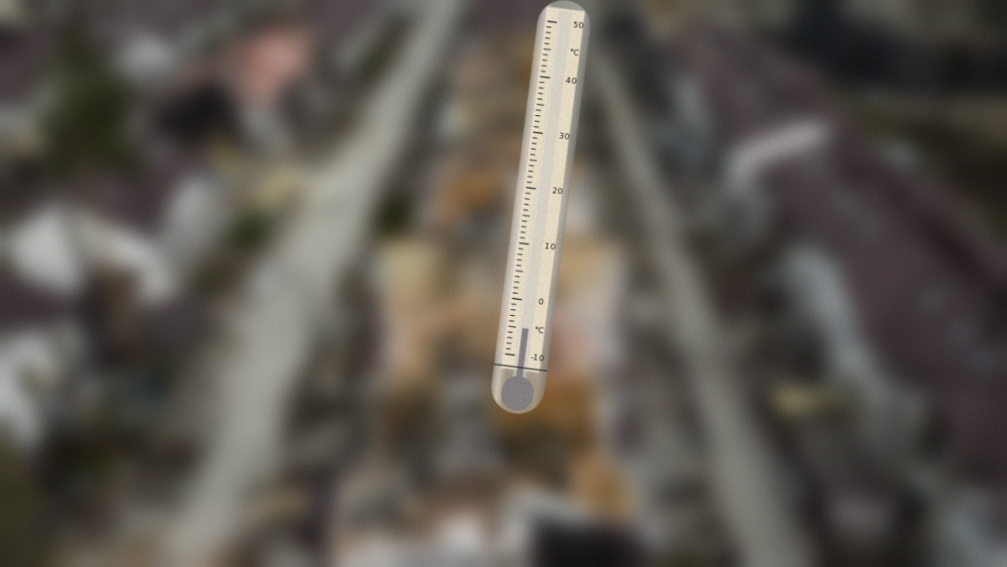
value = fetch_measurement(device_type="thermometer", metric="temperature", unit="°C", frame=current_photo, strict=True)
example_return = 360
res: -5
